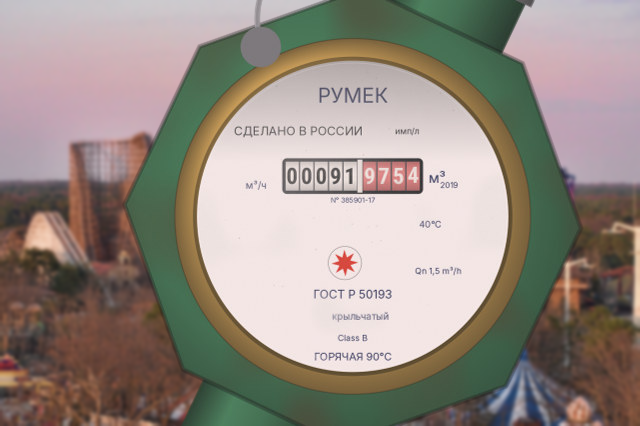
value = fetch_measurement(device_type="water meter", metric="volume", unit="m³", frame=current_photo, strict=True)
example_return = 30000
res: 91.9754
